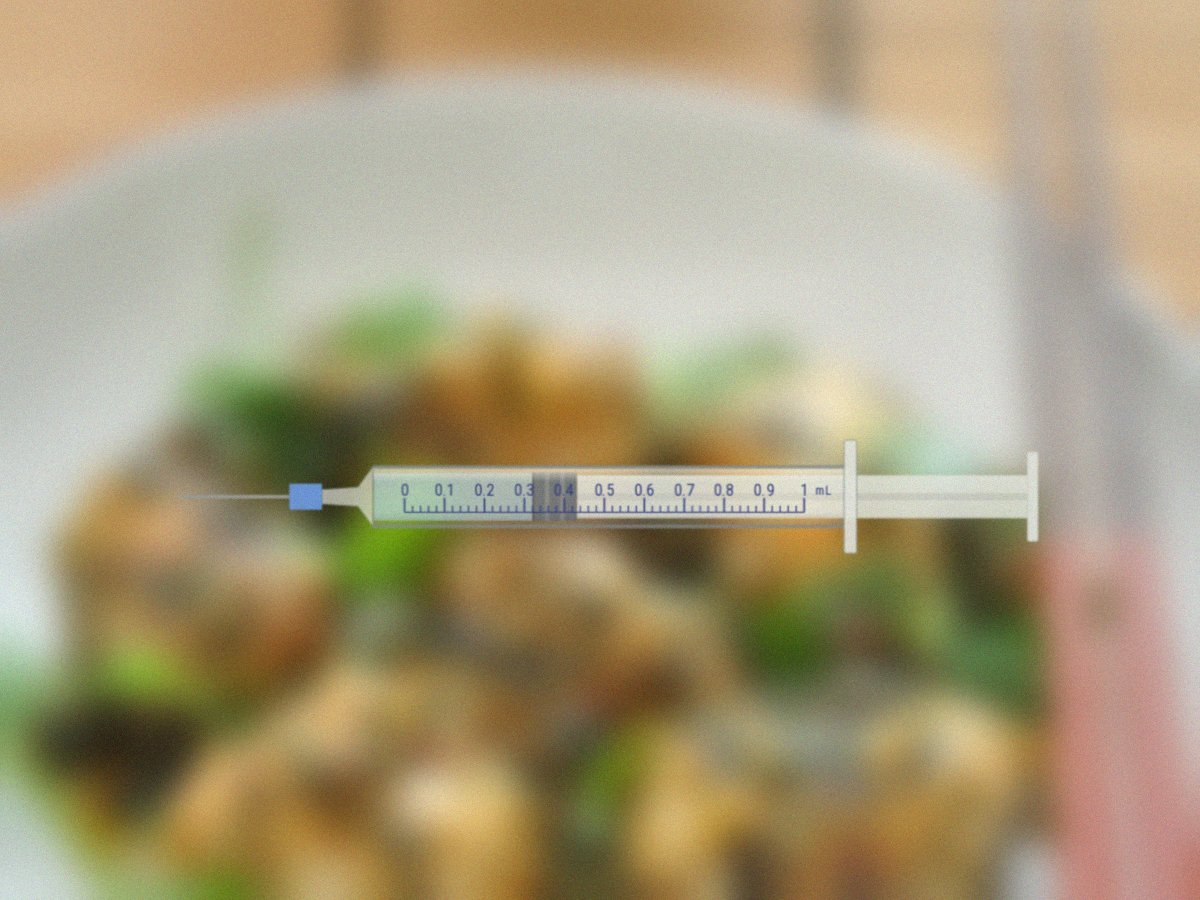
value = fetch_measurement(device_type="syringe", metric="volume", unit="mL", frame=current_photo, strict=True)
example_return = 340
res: 0.32
